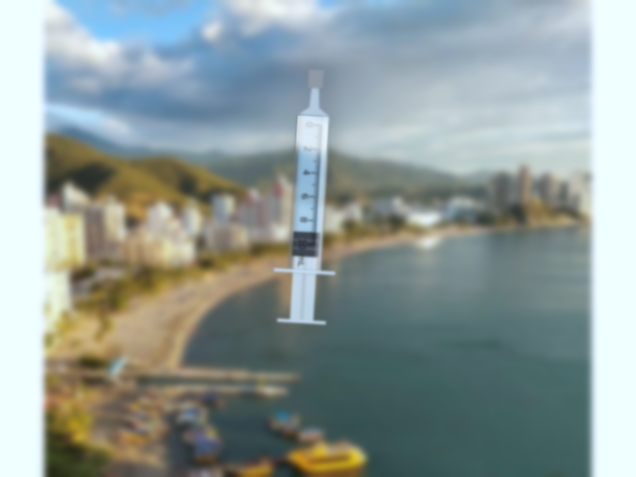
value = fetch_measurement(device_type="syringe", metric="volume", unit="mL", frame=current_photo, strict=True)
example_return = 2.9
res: 9
